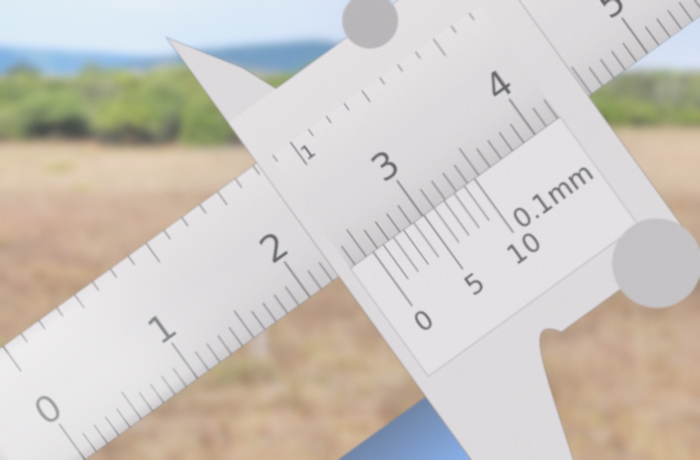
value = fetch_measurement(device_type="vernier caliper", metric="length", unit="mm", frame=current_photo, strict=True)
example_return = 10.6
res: 25.6
